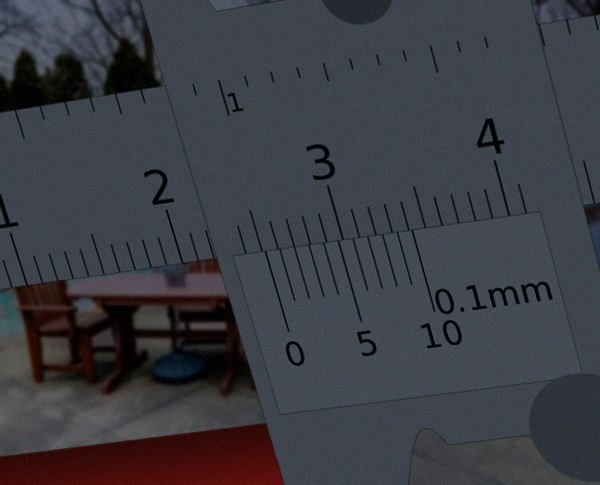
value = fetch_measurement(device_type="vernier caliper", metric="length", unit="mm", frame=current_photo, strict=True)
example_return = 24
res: 25.2
